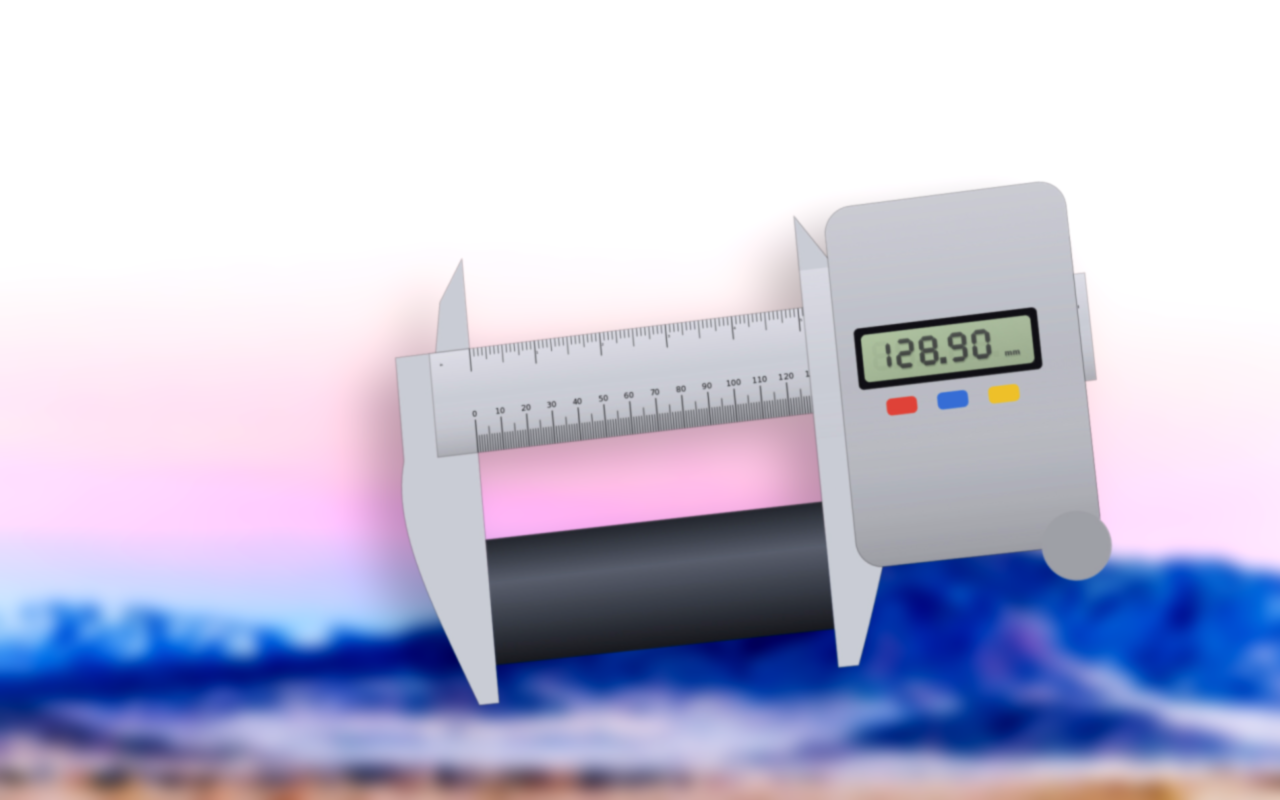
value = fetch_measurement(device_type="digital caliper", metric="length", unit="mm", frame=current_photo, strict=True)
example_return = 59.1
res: 128.90
